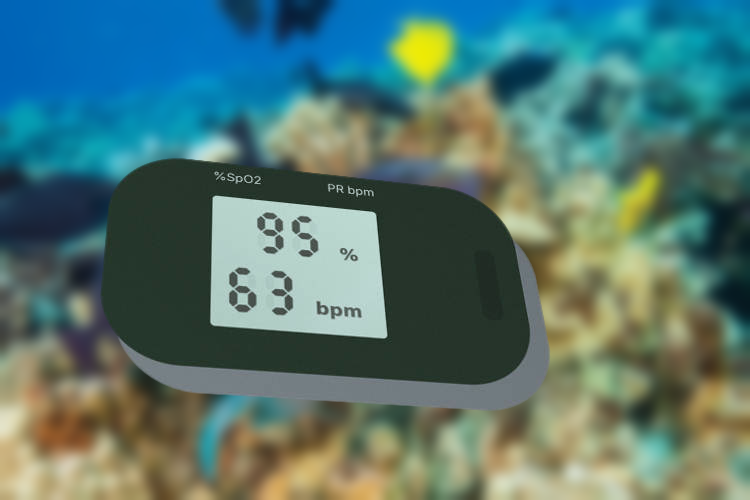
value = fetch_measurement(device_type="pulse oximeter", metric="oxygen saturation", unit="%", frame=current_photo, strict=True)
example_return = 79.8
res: 95
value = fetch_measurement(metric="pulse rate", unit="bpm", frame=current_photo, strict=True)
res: 63
